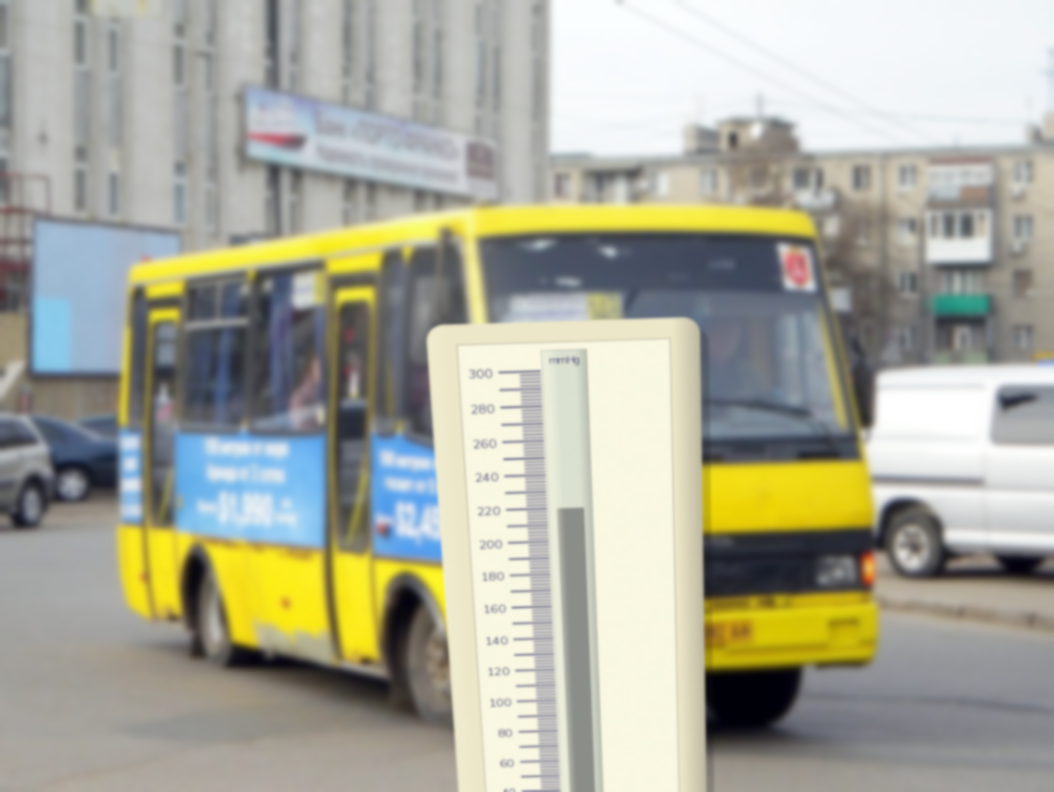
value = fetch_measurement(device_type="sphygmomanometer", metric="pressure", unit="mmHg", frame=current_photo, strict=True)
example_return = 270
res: 220
